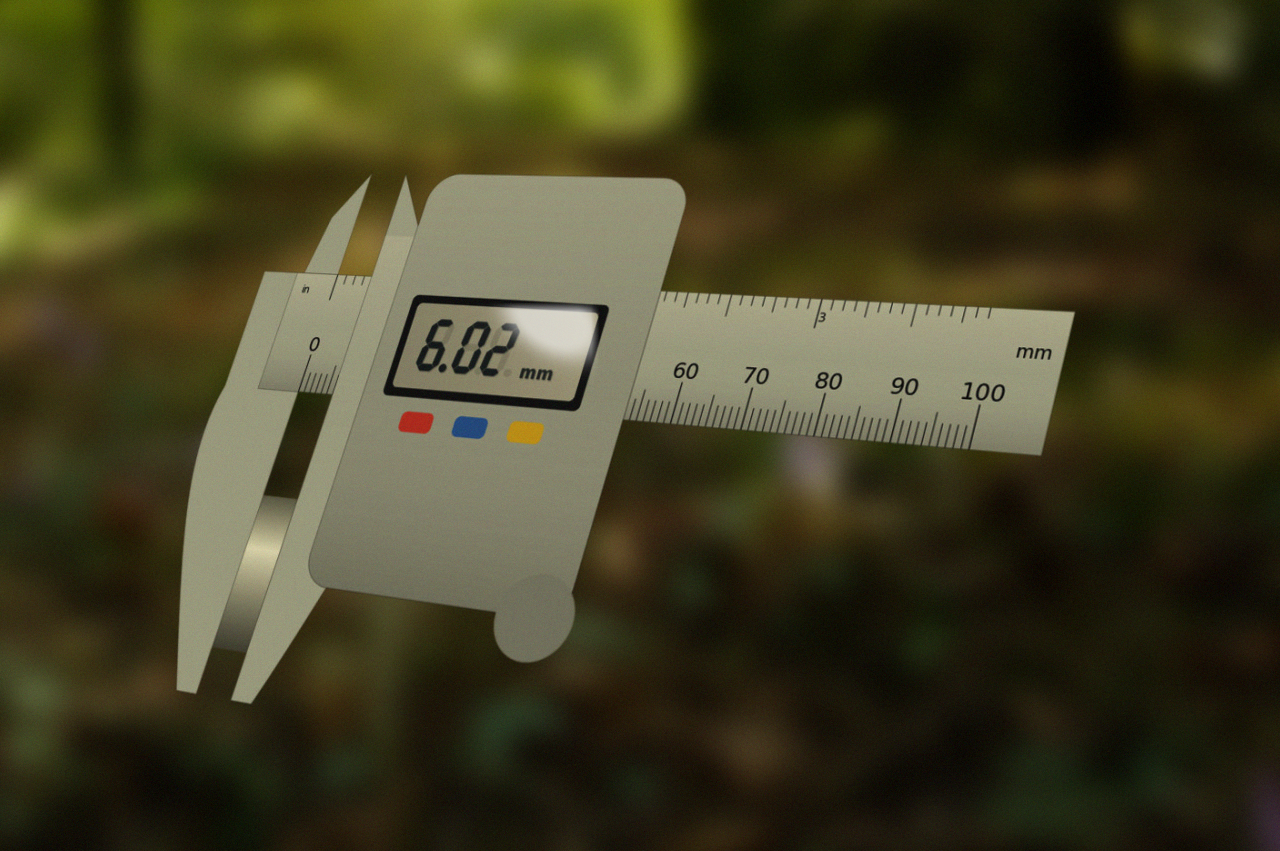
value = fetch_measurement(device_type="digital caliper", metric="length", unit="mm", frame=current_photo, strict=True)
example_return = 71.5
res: 6.02
